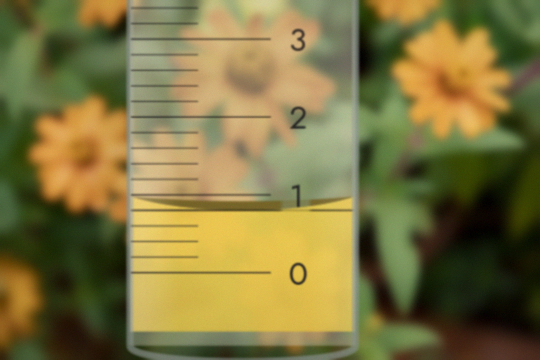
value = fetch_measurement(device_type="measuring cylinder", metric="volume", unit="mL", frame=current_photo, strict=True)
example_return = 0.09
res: 0.8
